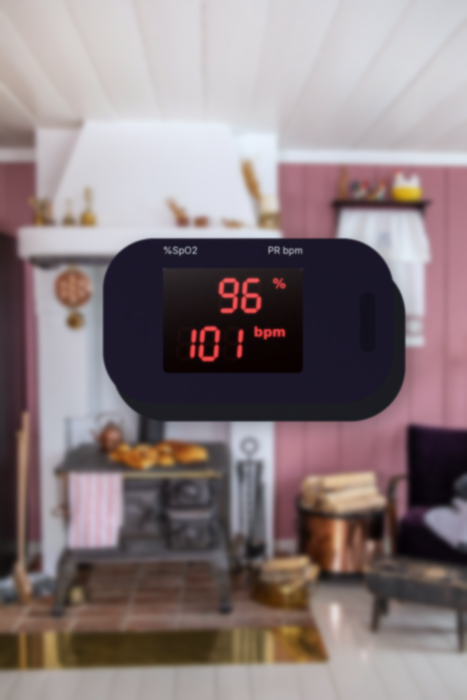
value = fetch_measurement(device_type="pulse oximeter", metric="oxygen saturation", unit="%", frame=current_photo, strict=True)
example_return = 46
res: 96
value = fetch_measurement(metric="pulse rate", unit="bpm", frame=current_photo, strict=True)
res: 101
